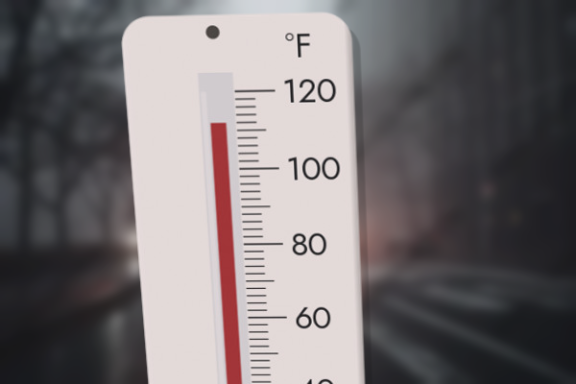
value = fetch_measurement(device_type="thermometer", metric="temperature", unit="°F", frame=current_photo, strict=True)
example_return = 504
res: 112
